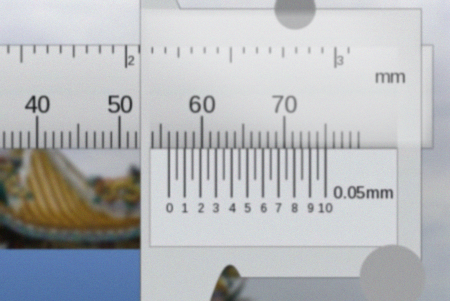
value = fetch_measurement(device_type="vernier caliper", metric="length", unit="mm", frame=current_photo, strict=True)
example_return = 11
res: 56.0
